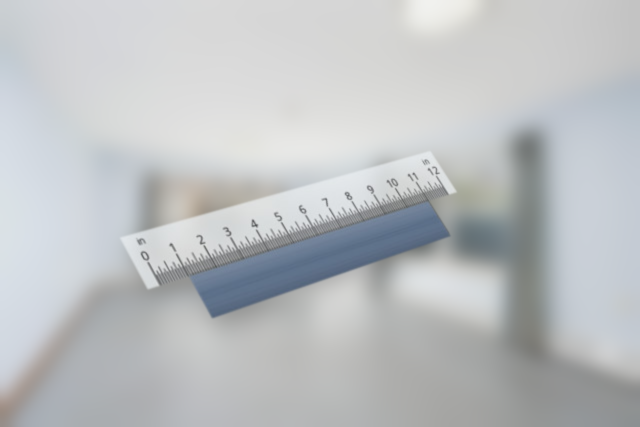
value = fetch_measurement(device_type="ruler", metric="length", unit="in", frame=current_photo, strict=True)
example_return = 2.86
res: 10
